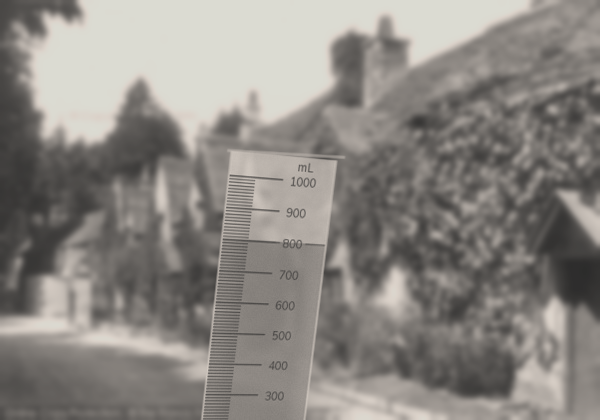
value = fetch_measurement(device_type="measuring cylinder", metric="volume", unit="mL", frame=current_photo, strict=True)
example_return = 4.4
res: 800
